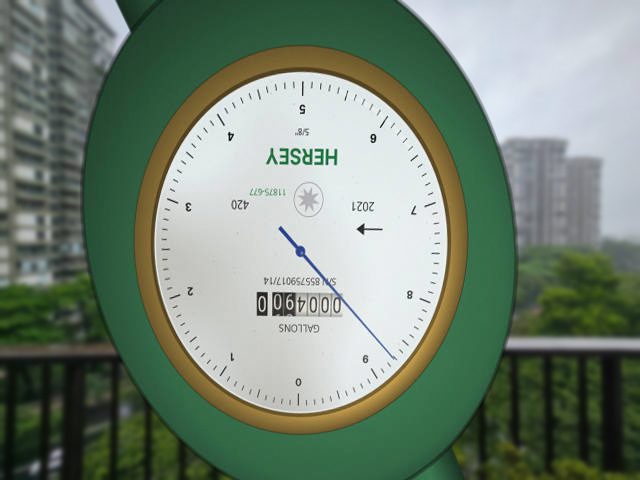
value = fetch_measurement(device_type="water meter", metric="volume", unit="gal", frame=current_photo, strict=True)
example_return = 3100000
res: 4898.7
